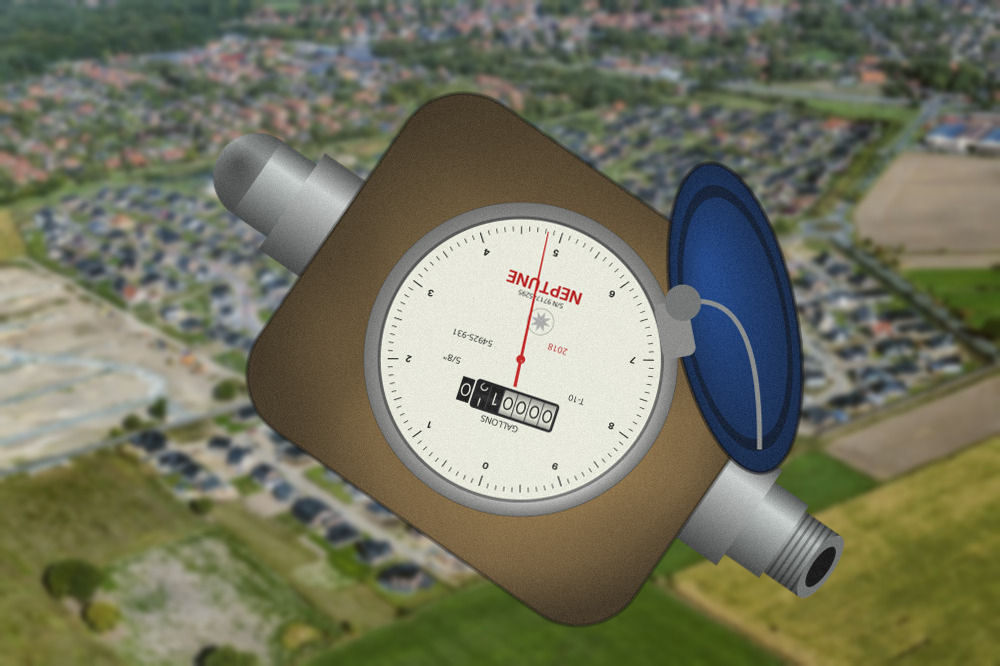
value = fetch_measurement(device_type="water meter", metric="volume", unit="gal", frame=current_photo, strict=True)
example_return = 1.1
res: 114.8
